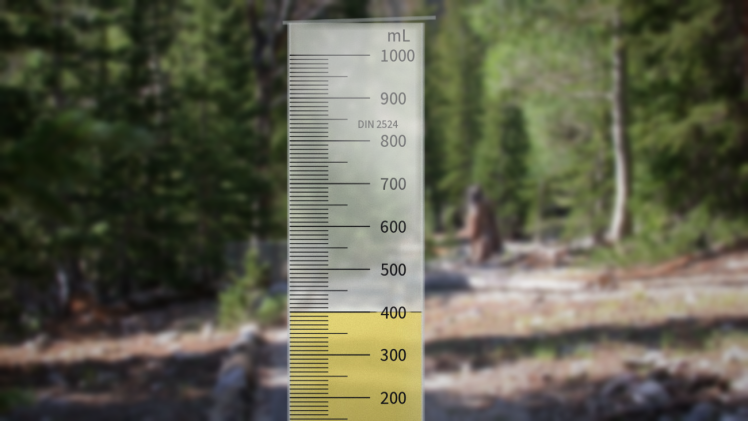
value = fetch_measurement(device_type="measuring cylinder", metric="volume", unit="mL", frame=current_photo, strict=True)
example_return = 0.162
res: 400
